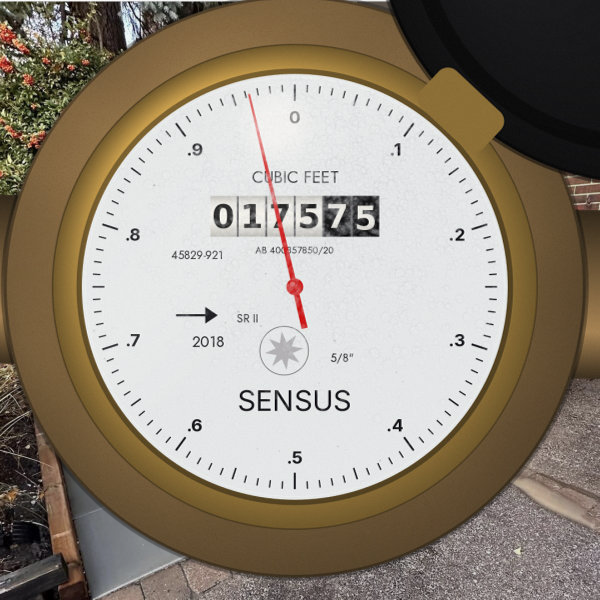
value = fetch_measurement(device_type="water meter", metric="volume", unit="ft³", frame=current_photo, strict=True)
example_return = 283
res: 17574.96
